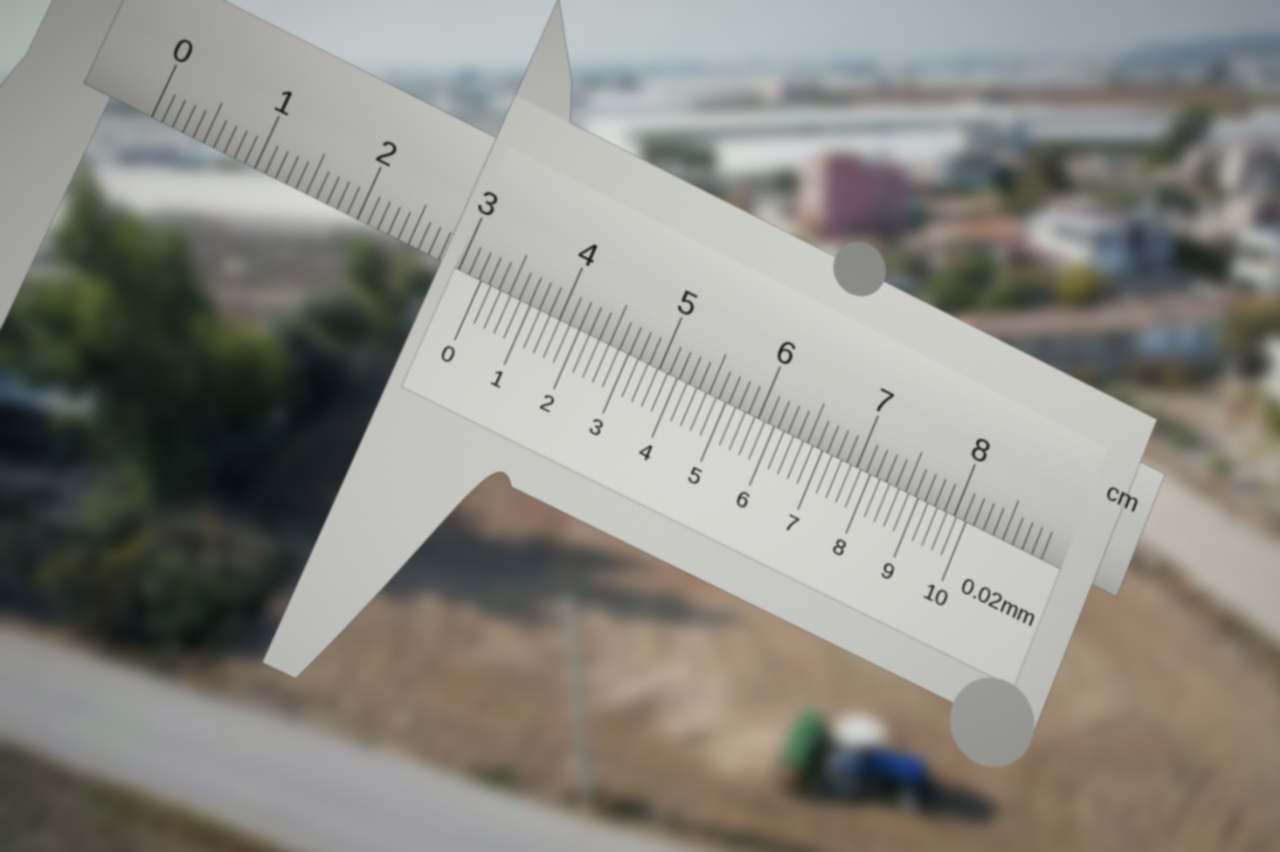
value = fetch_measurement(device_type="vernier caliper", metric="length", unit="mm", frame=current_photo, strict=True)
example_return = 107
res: 32.2
